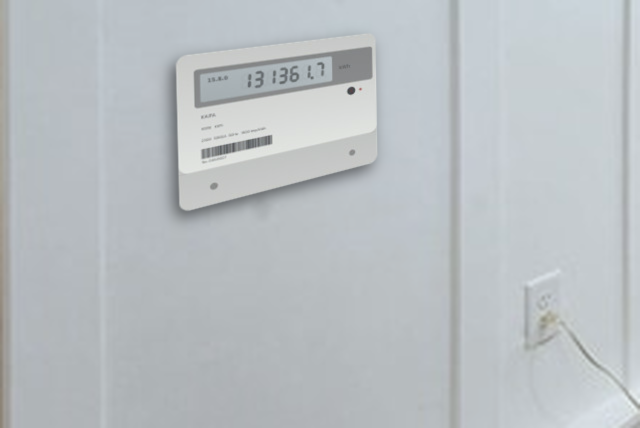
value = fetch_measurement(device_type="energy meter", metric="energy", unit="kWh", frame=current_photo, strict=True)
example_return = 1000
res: 131361.7
